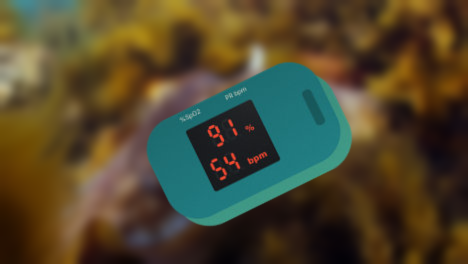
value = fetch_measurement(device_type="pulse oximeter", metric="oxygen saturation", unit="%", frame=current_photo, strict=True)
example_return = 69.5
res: 91
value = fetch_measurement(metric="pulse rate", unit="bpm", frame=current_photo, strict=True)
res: 54
